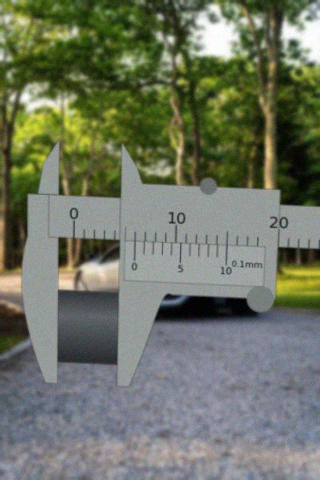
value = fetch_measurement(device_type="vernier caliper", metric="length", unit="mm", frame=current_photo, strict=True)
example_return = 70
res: 6.0
